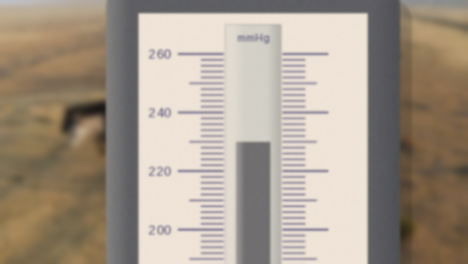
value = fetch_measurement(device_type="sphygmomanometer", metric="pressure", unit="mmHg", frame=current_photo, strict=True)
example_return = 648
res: 230
